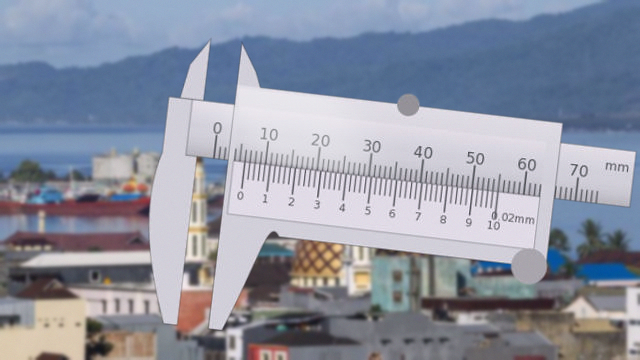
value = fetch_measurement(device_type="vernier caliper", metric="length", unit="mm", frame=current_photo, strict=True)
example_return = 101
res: 6.0
